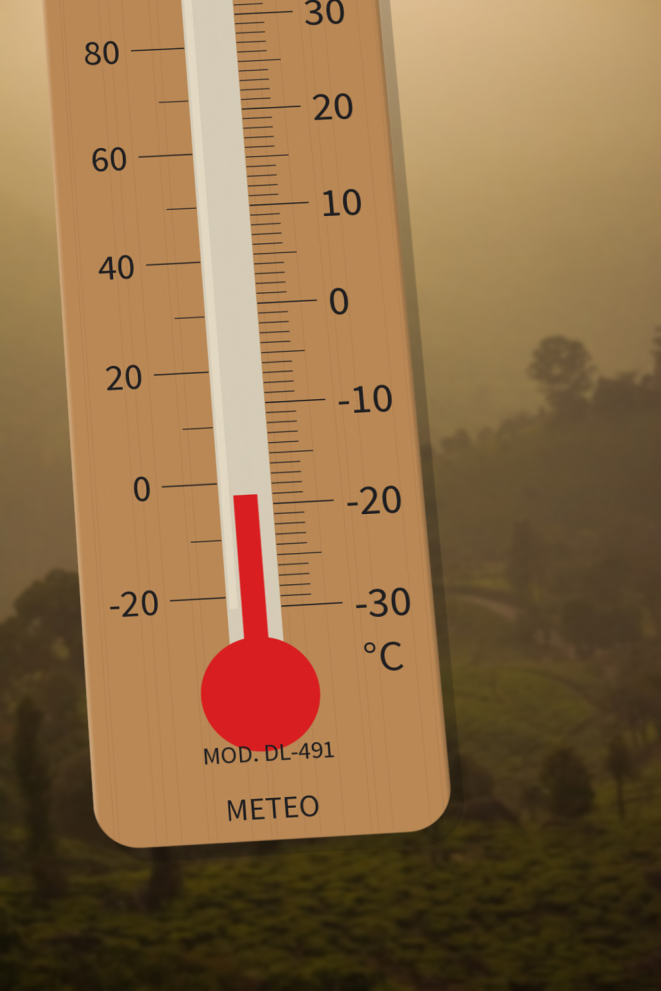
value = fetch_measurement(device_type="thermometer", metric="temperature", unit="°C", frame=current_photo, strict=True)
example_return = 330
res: -19
